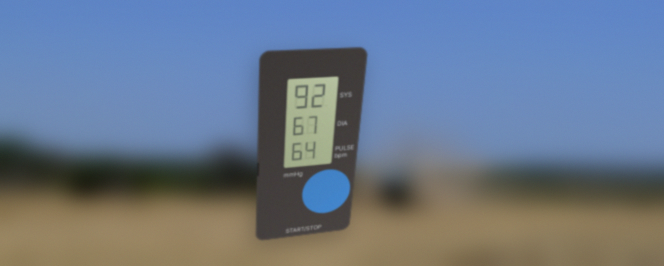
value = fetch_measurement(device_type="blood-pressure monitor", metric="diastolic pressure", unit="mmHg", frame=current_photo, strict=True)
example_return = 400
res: 67
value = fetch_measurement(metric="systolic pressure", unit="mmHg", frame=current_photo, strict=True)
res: 92
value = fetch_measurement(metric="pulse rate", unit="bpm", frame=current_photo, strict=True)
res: 64
